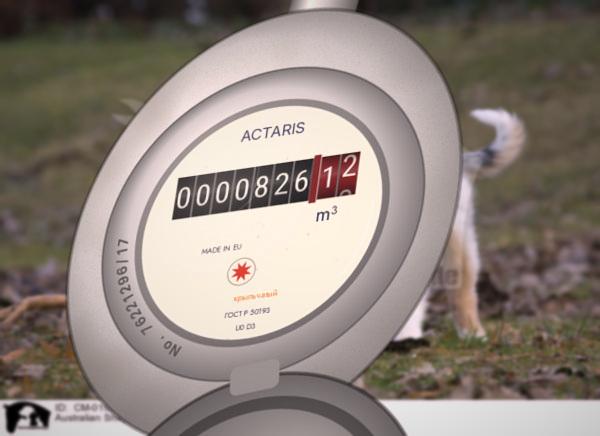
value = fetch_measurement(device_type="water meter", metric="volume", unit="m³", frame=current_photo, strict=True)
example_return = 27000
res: 826.12
